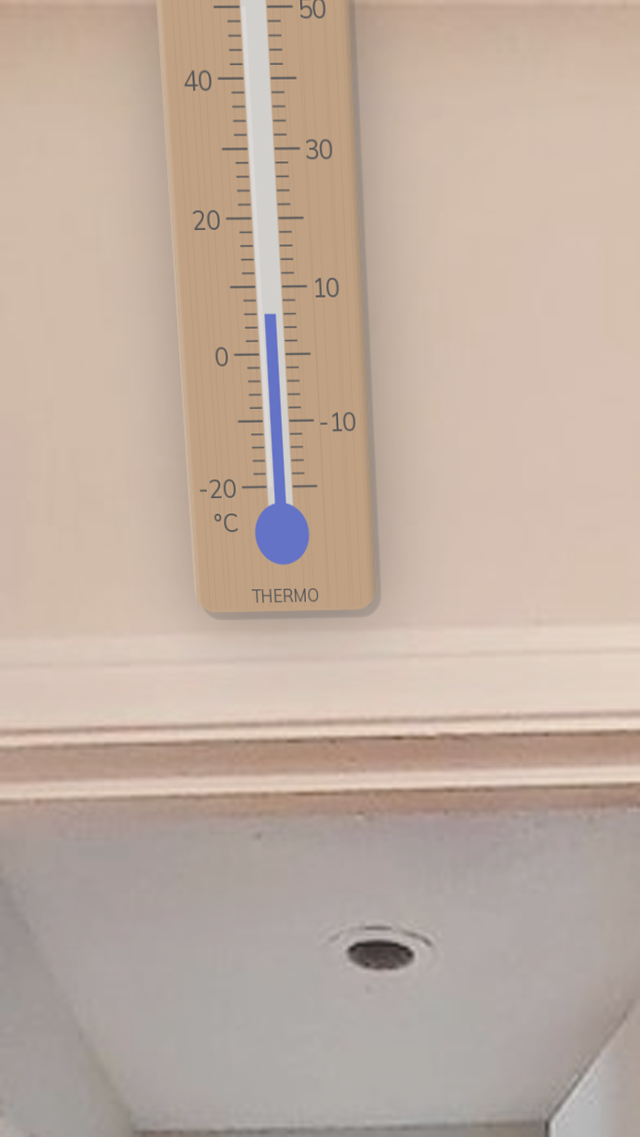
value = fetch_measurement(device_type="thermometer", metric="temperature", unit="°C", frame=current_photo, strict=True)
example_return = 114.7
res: 6
